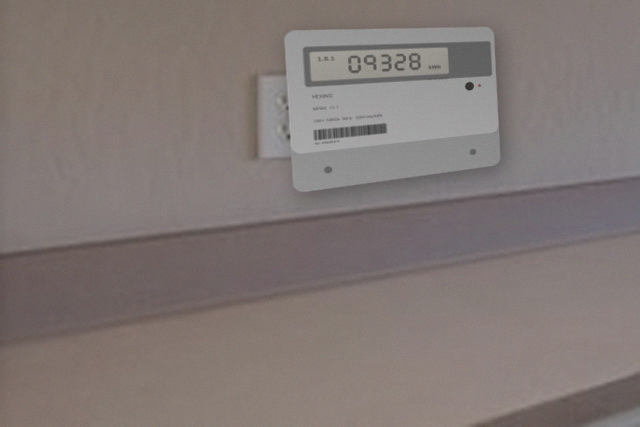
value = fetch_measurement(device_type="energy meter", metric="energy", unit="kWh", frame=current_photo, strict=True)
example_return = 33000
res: 9328
